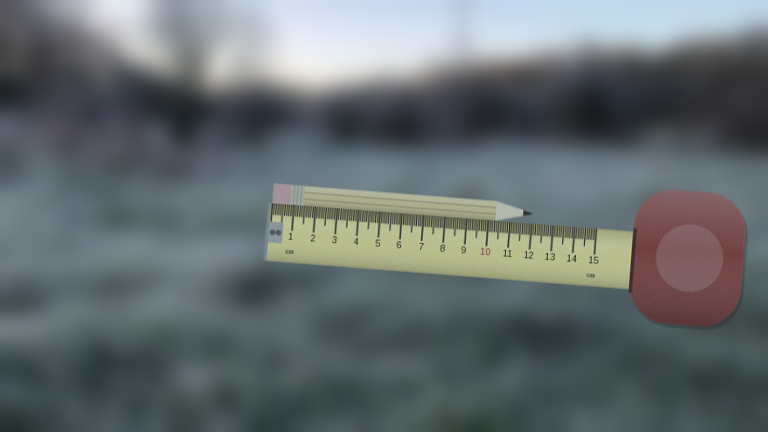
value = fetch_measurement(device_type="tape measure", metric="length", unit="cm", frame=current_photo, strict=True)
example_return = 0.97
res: 12
